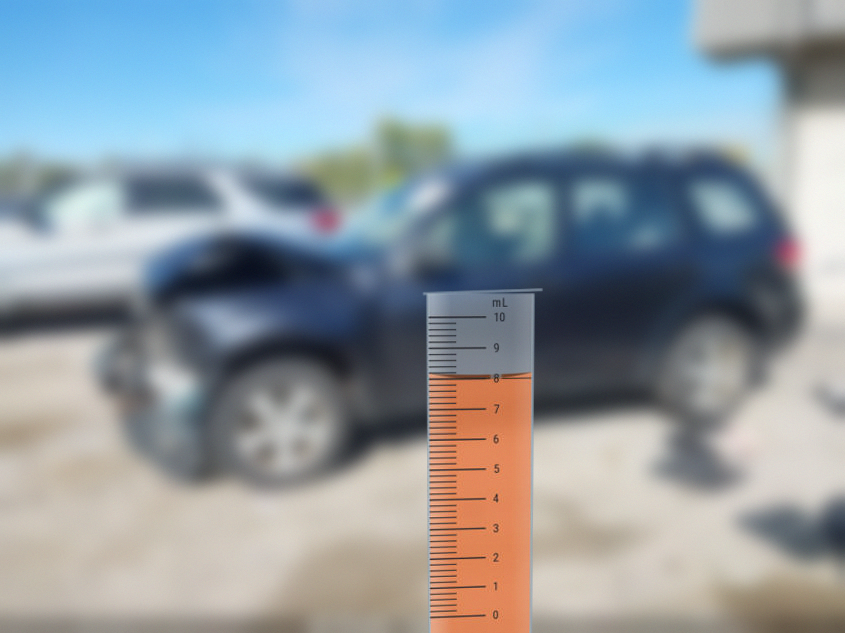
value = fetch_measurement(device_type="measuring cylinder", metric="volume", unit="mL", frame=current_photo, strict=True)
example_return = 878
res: 8
